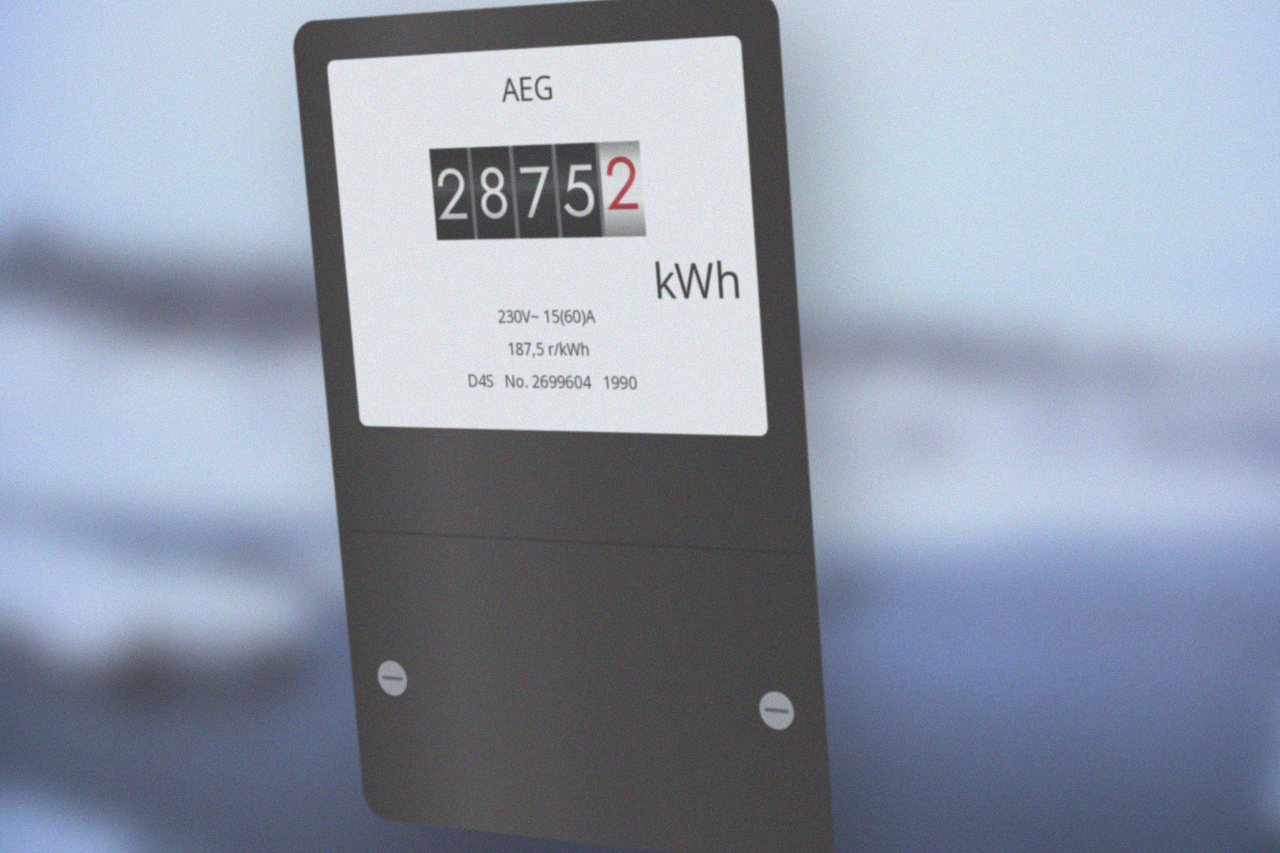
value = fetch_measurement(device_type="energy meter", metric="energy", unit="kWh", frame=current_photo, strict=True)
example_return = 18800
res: 2875.2
